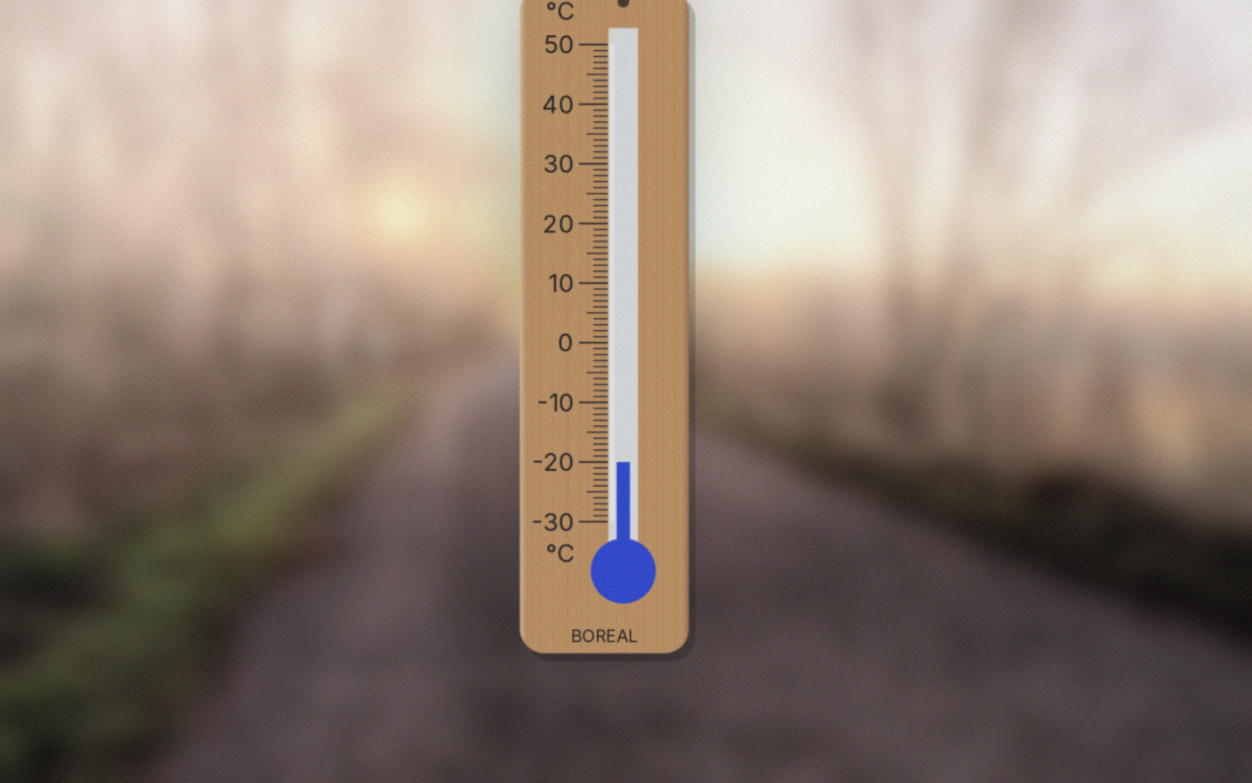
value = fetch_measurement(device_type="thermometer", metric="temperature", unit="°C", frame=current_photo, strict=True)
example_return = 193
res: -20
